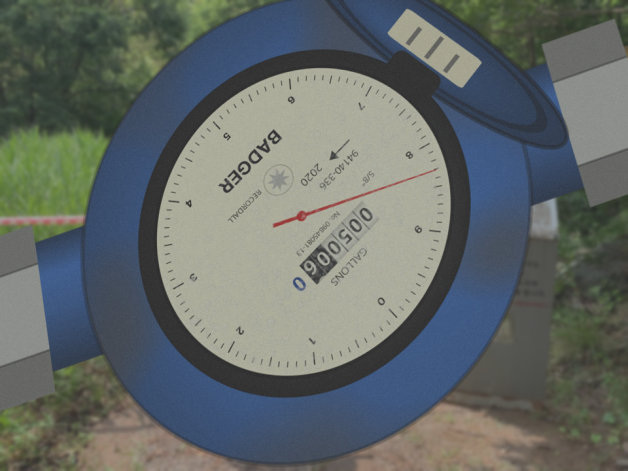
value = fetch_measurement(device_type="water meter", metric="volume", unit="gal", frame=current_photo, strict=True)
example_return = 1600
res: 50058.3
